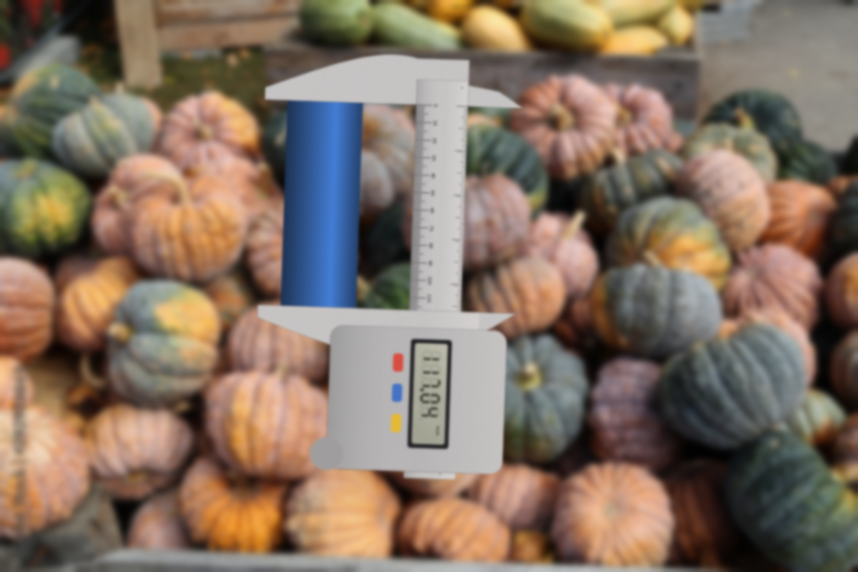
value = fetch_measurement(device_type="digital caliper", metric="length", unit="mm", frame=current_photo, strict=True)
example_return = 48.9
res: 117.04
